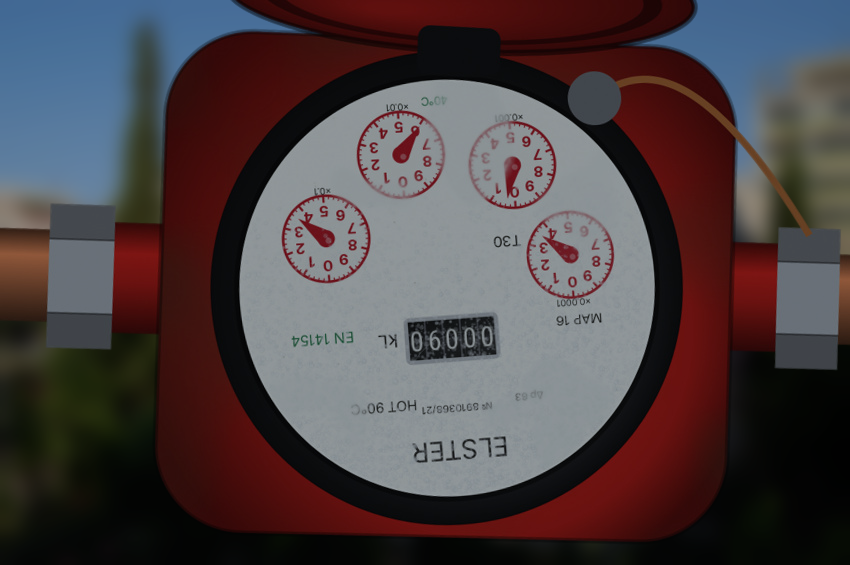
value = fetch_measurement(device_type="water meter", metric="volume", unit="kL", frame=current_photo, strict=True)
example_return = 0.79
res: 90.3603
